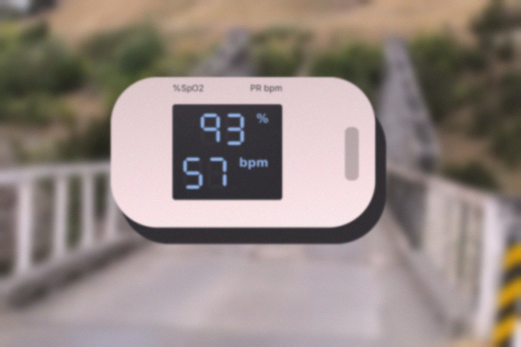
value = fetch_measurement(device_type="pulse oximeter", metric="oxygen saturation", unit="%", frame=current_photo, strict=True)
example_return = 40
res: 93
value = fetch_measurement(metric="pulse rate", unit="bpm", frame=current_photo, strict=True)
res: 57
